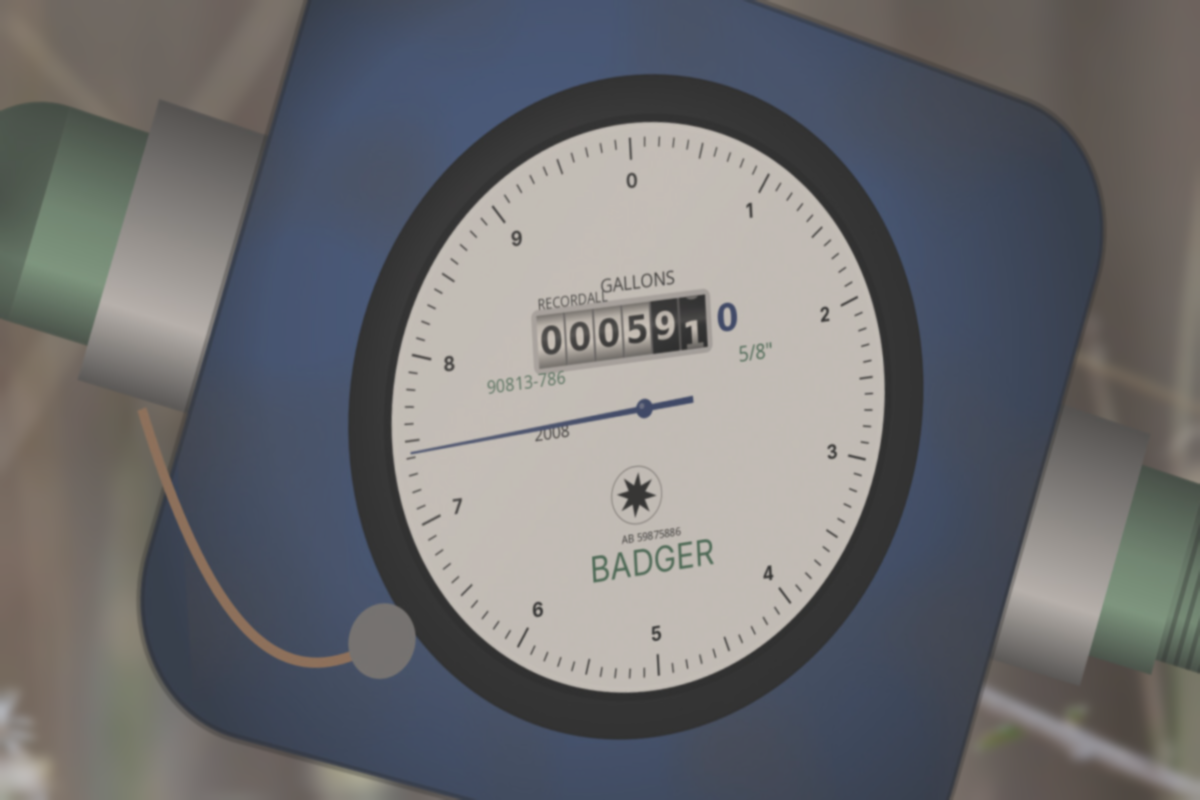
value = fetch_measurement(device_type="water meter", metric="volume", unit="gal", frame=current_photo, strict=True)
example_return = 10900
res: 5907.4
